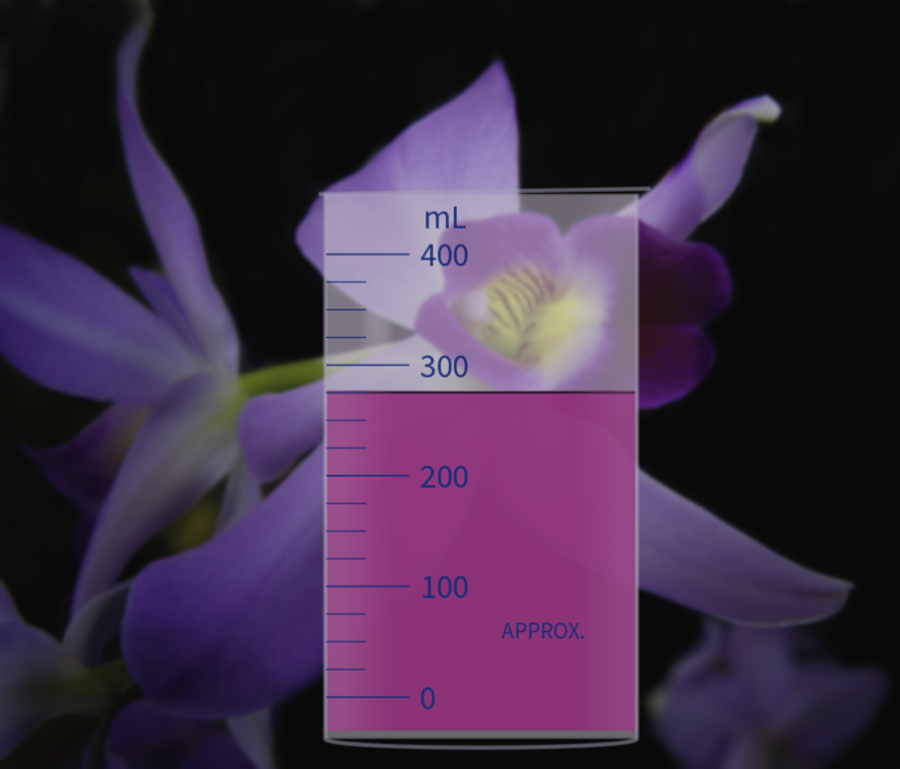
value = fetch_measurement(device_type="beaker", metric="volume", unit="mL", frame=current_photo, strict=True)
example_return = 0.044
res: 275
